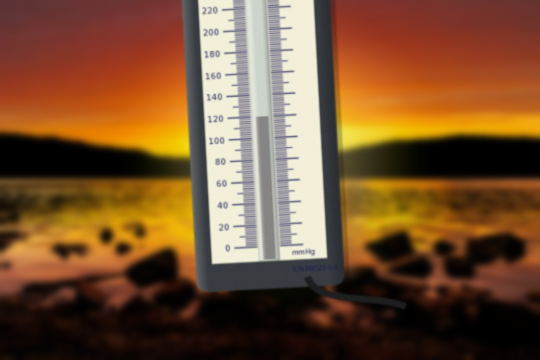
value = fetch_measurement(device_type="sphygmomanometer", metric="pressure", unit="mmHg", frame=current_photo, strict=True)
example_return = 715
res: 120
